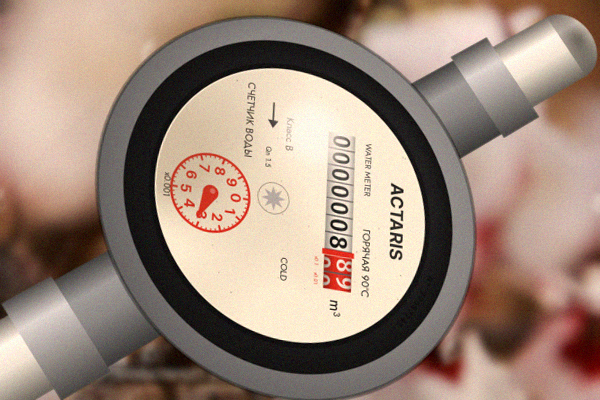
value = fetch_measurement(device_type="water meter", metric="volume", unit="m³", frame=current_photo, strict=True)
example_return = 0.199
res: 8.893
